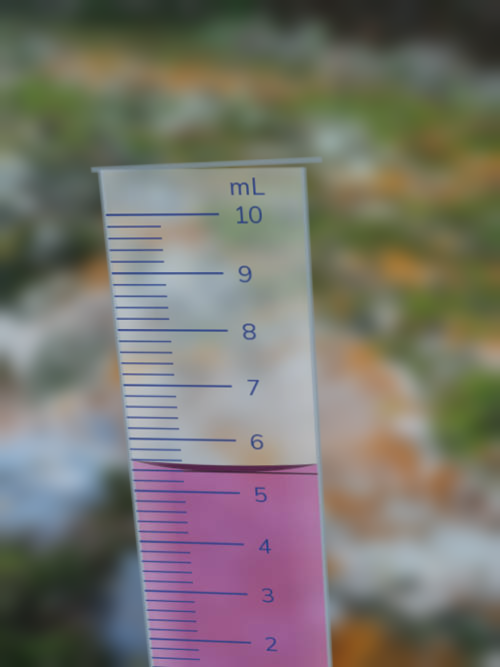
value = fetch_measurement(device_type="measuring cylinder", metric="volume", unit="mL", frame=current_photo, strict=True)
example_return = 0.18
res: 5.4
